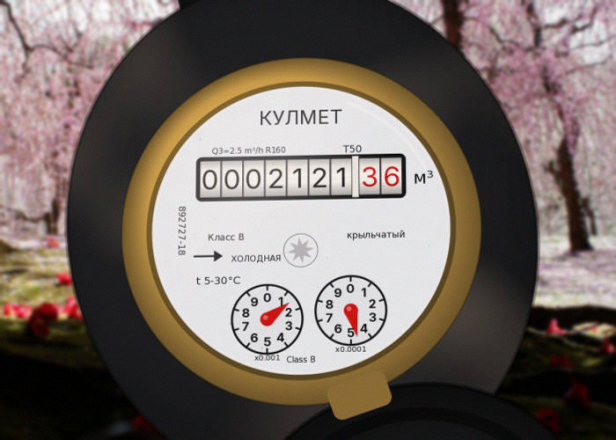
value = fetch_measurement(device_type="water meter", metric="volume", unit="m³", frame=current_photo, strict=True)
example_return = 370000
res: 2121.3614
